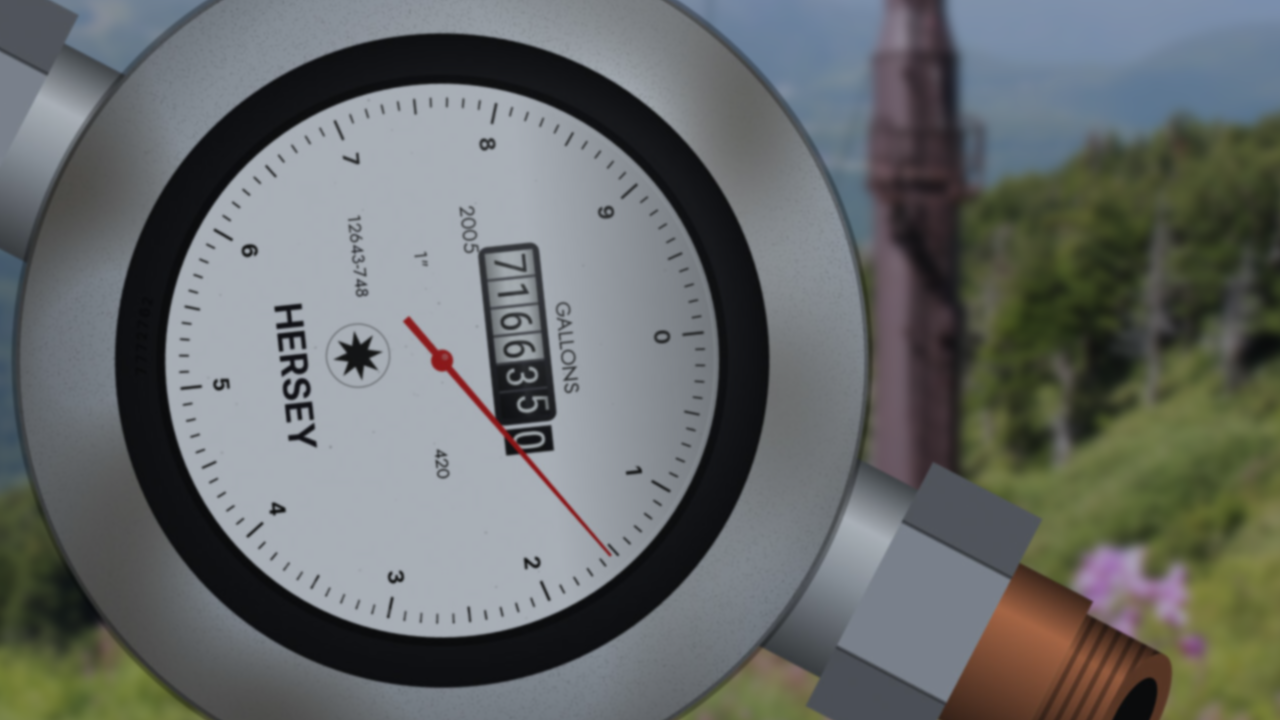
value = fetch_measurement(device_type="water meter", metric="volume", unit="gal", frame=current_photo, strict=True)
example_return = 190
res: 7166351.5
